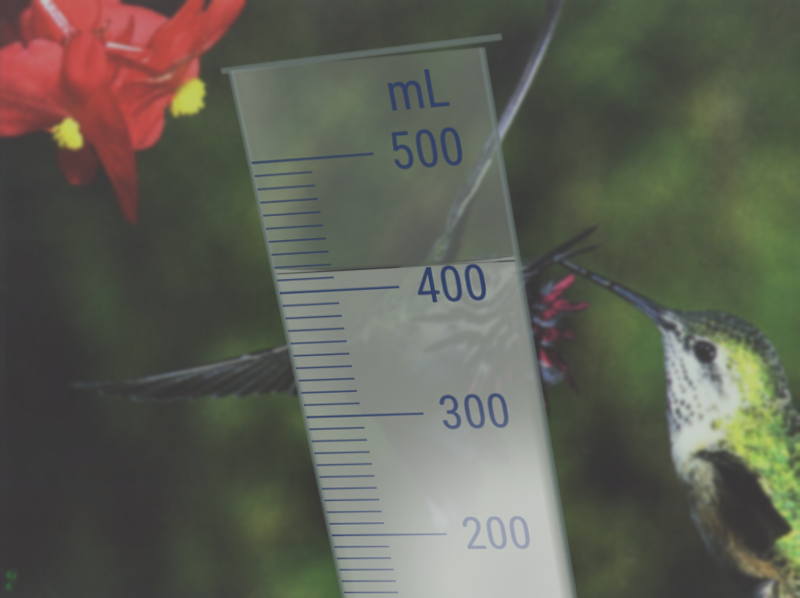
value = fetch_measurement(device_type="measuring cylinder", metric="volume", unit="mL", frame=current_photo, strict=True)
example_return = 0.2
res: 415
